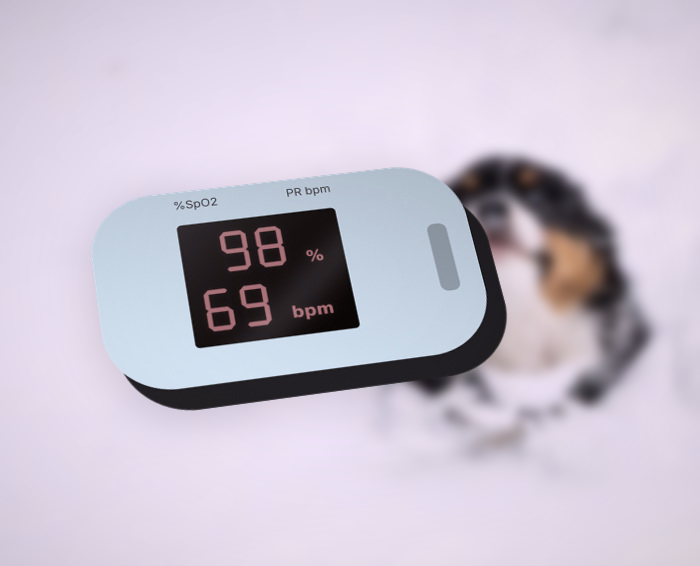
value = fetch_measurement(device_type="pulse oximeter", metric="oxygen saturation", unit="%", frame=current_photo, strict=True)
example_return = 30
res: 98
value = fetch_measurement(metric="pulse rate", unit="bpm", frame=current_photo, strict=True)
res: 69
